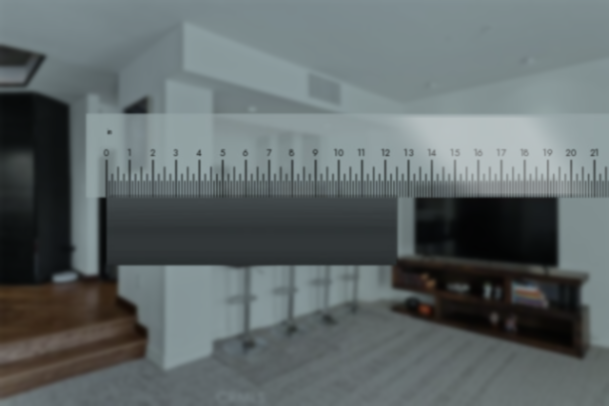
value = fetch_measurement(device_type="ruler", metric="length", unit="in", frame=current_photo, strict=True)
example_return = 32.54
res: 12.5
